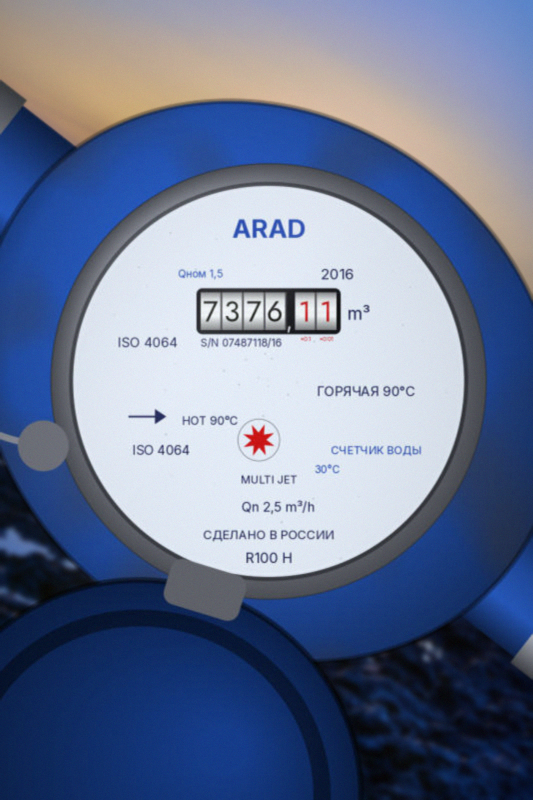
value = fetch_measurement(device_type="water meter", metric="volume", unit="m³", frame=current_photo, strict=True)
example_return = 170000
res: 7376.11
